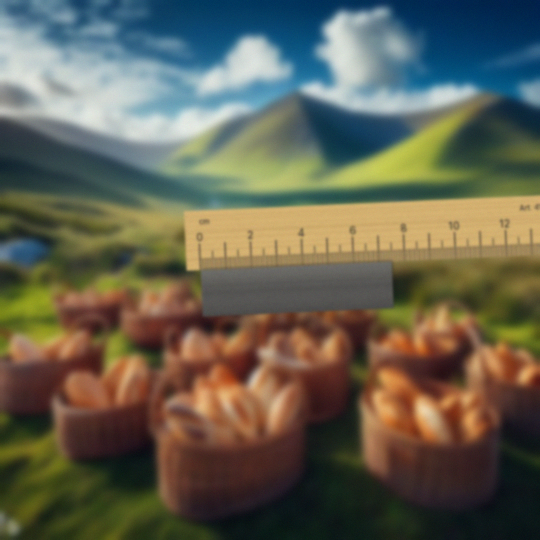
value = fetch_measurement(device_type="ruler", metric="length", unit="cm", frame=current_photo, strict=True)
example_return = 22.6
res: 7.5
